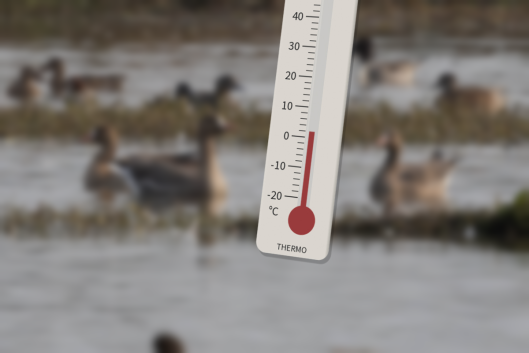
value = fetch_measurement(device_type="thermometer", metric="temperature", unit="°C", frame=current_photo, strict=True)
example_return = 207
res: 2
